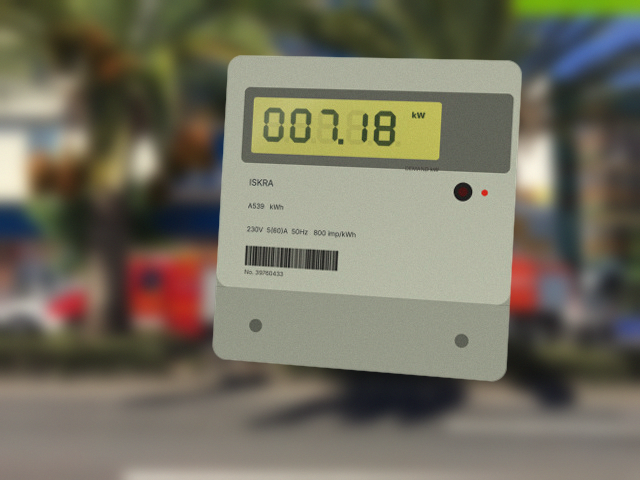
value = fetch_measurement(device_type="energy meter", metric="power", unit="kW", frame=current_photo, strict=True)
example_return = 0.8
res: 7.18
